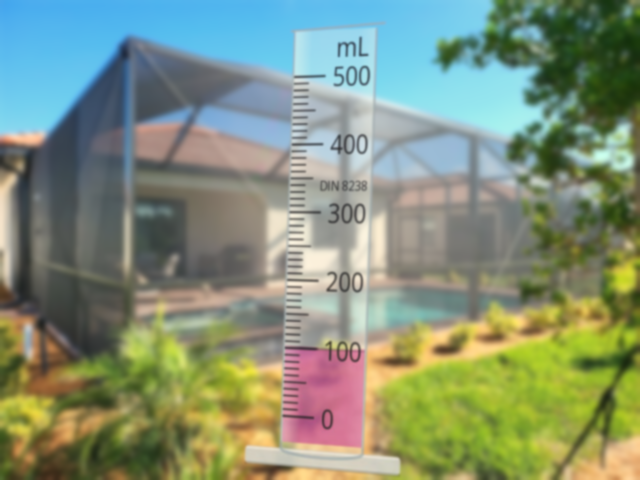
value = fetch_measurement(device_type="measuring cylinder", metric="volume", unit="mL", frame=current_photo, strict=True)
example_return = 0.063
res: 100
